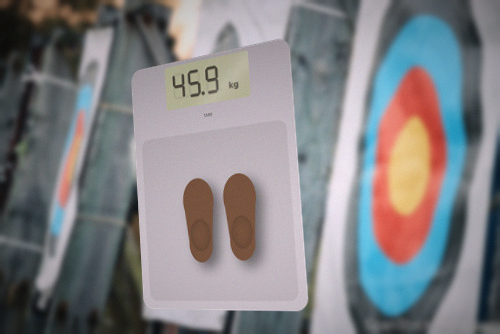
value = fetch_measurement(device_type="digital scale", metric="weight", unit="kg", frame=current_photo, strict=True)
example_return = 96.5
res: 45.9
